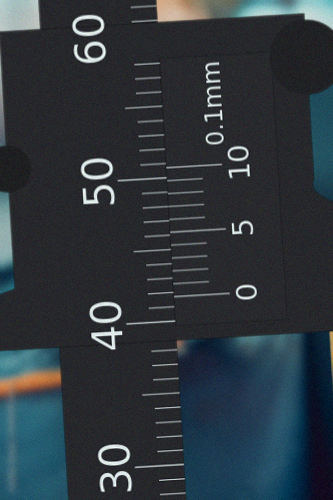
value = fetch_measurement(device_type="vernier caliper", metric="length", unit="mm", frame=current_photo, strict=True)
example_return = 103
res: 41.7
